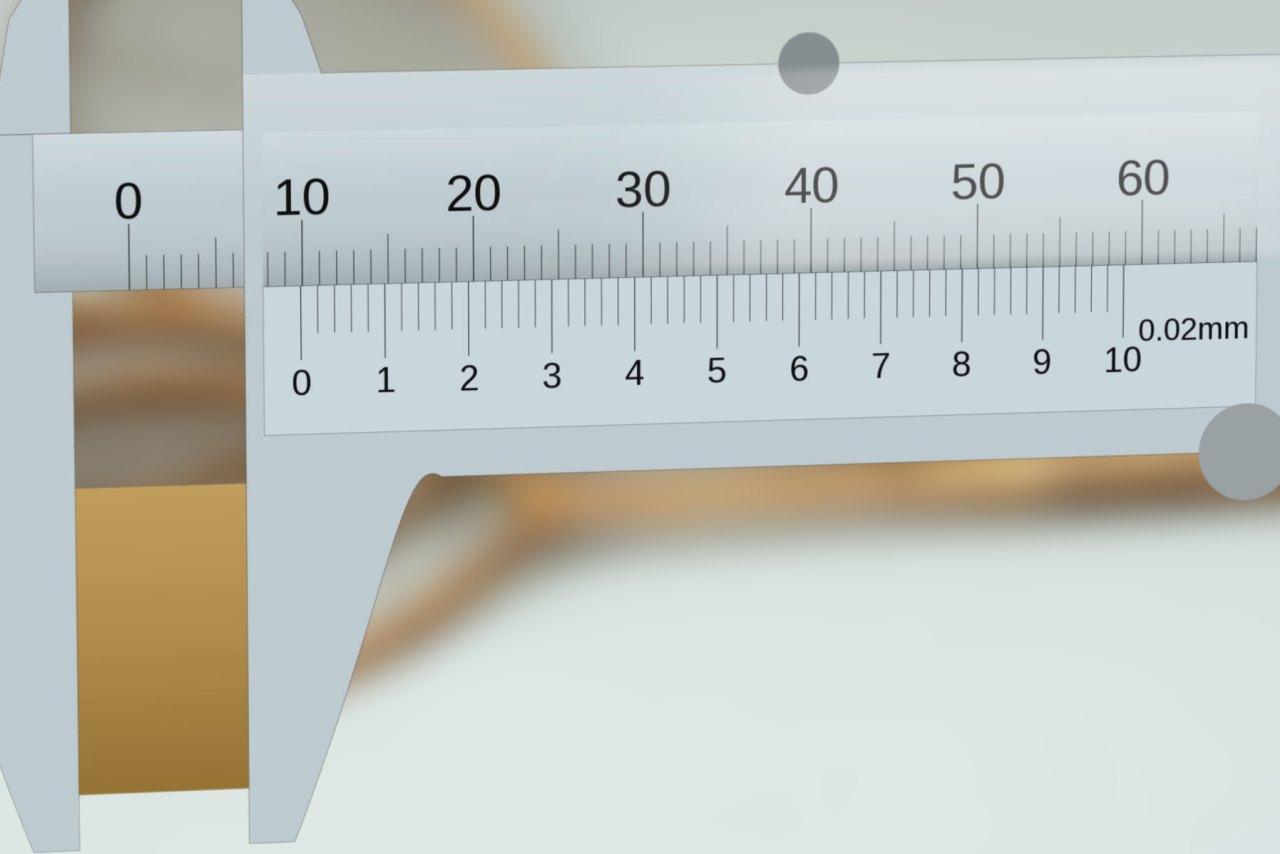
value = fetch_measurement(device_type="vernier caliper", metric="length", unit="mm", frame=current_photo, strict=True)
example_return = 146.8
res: 9.9
